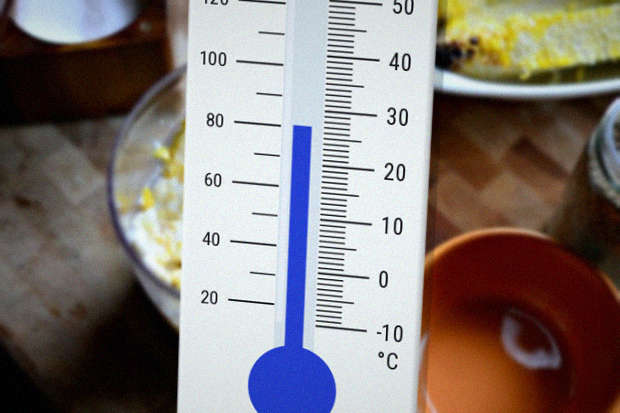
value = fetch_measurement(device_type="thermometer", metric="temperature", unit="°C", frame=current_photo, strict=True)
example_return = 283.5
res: 27
